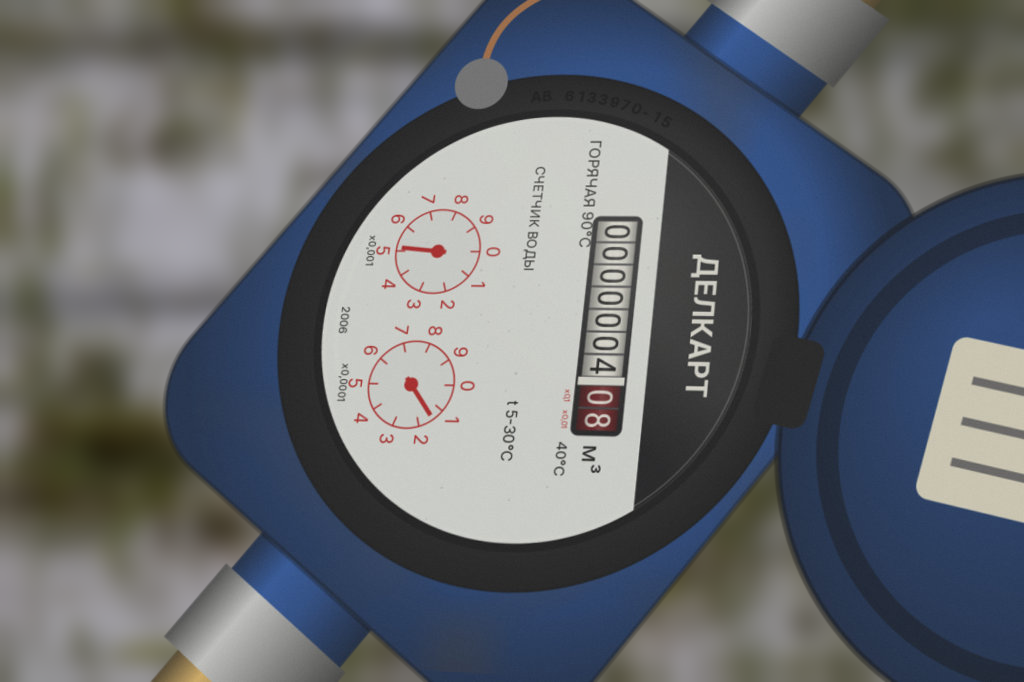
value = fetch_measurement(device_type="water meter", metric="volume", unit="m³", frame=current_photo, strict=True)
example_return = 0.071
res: 4.0851
